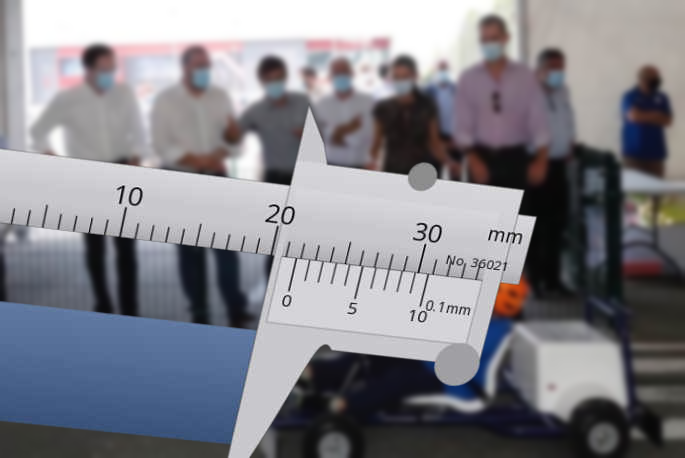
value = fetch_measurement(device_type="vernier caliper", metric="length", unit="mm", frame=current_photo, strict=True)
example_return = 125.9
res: 21.7
